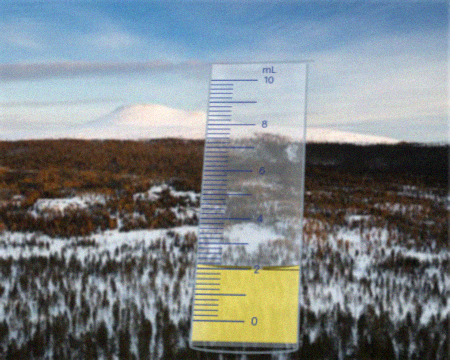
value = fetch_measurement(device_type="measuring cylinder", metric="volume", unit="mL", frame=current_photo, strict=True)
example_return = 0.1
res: 2
